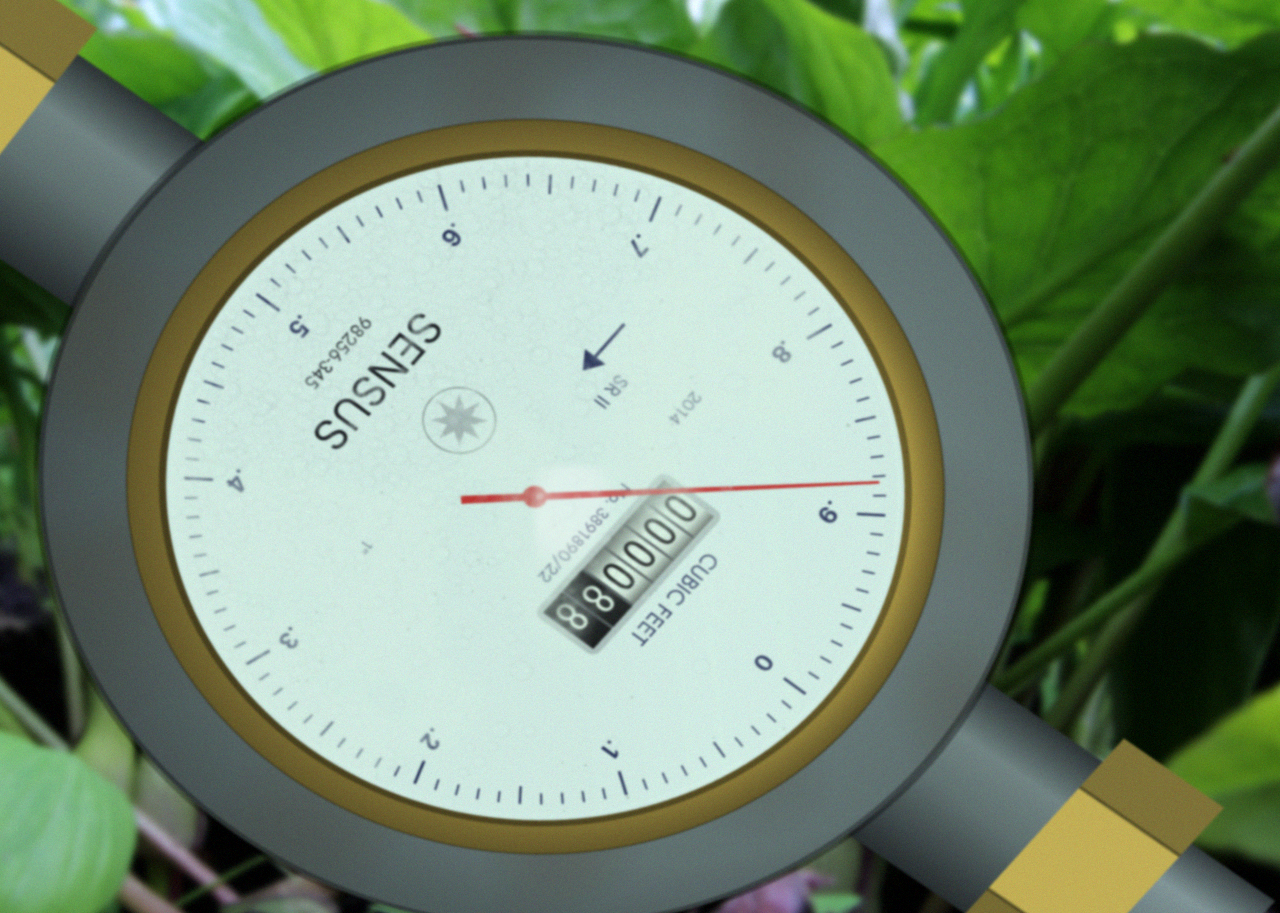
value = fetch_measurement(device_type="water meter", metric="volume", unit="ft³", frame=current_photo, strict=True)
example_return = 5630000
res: 87.88
